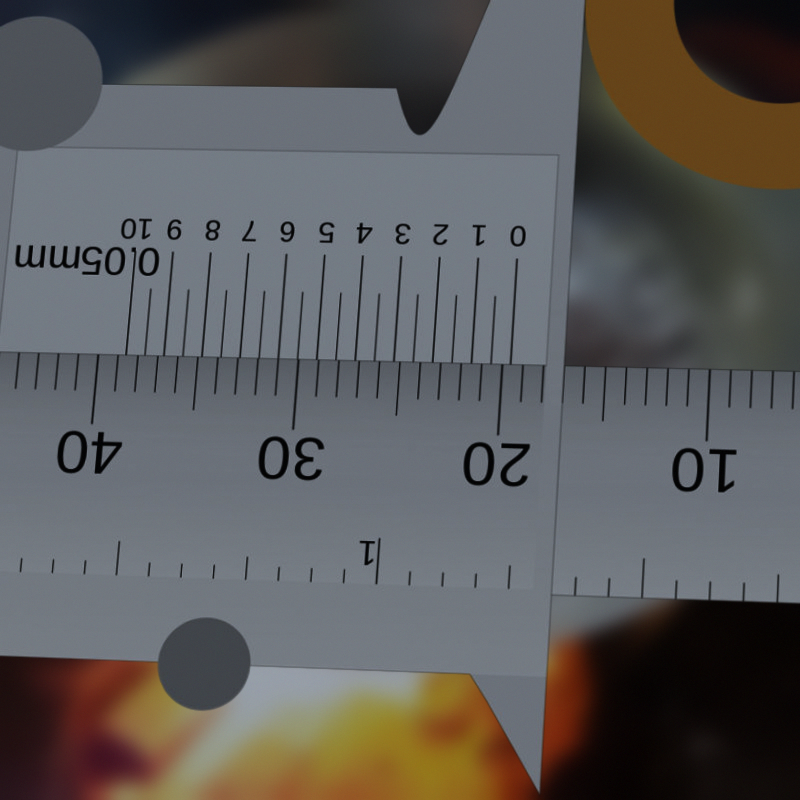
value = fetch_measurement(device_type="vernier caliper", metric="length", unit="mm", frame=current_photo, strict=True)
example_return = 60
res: 19.6
